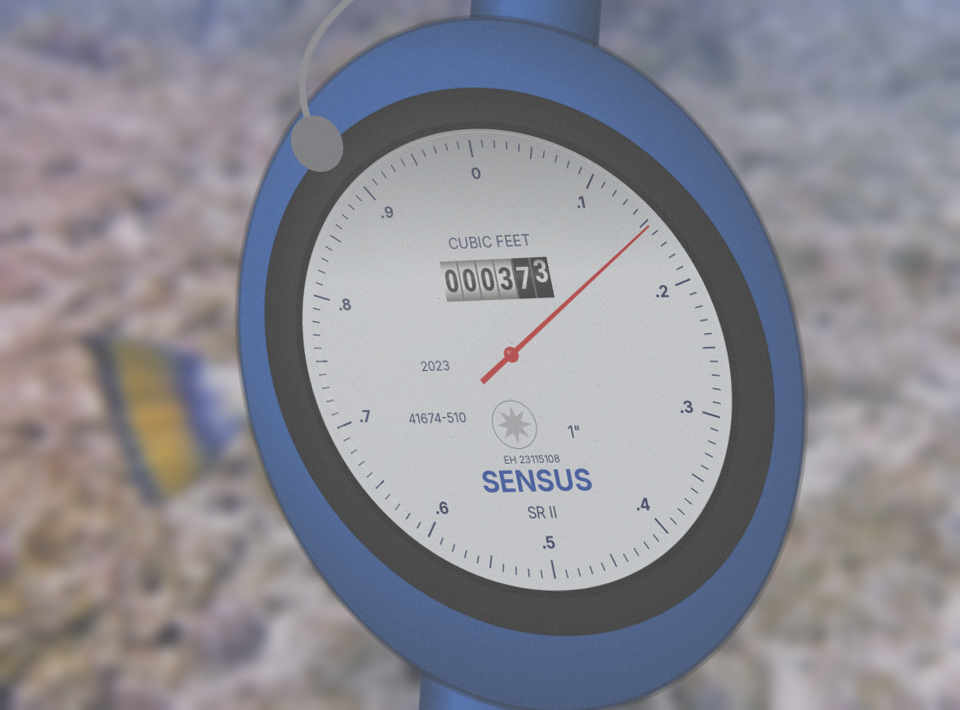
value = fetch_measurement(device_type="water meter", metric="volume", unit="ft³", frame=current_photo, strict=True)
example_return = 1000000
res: 373.15
